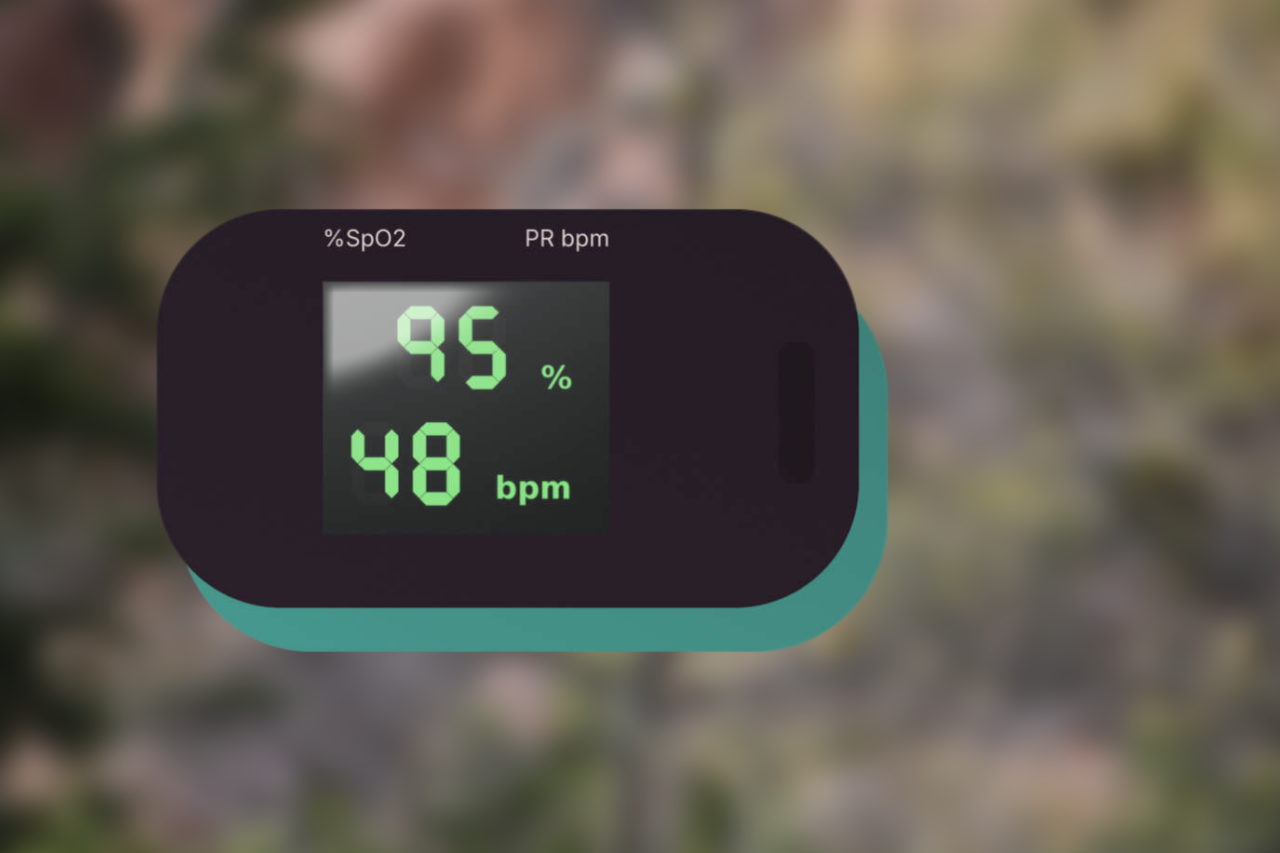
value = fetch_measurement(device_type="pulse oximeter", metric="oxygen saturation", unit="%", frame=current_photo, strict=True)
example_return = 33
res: 95
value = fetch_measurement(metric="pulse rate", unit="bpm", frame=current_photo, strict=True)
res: 48
